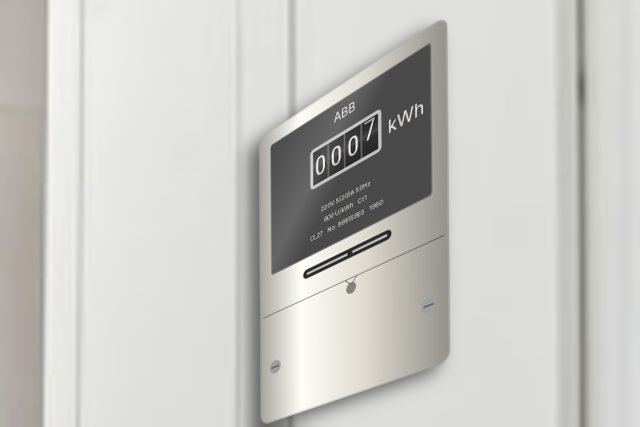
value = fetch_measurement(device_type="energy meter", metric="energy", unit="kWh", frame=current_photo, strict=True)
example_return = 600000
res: 7
